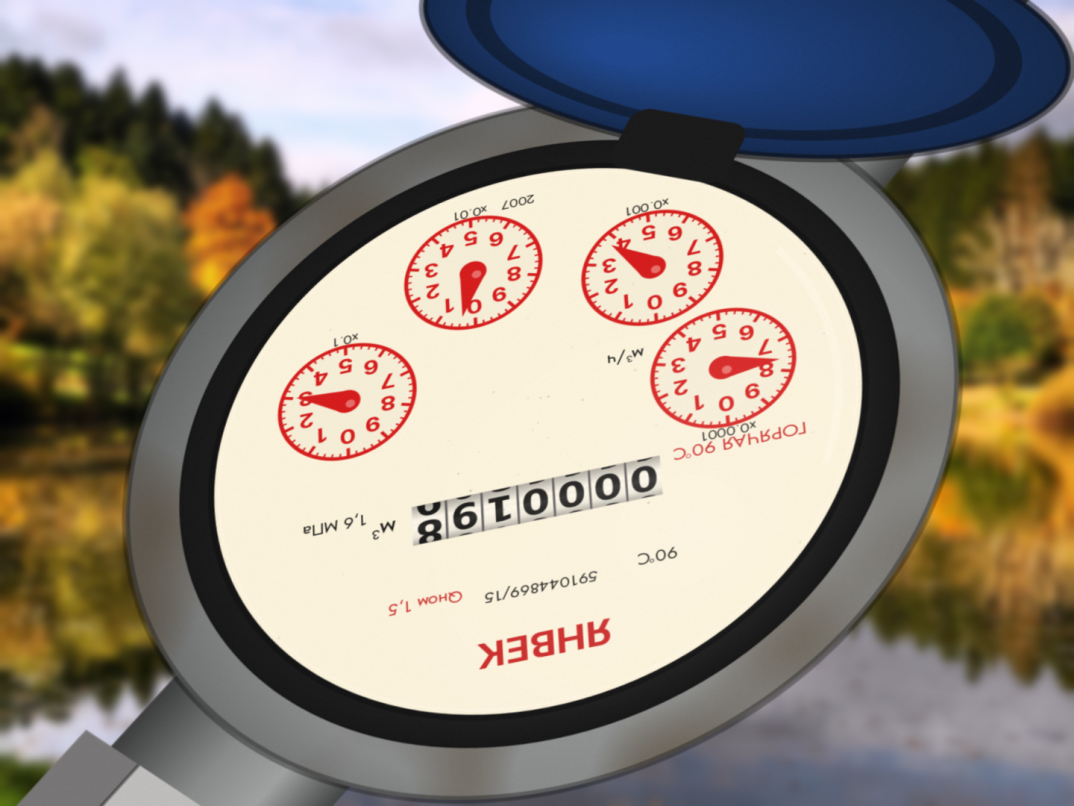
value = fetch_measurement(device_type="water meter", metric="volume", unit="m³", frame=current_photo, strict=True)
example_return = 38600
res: 198.3037
